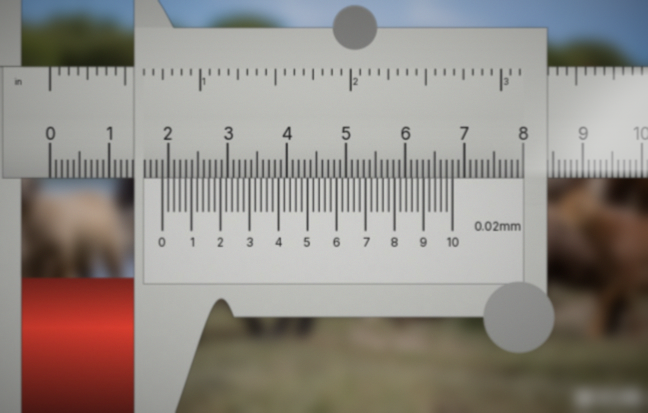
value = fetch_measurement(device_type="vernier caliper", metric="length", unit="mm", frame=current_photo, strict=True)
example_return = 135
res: 19.0
